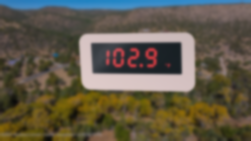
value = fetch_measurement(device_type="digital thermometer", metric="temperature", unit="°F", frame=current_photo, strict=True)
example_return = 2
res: 102.9
